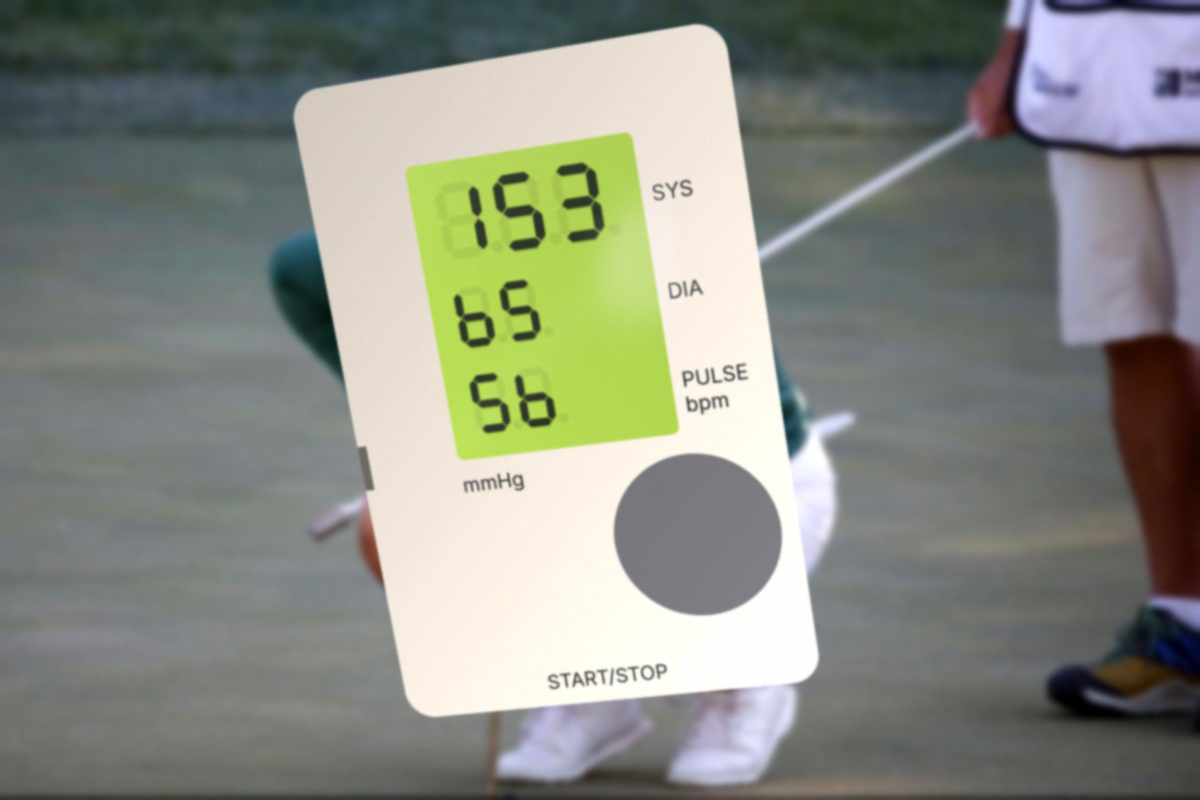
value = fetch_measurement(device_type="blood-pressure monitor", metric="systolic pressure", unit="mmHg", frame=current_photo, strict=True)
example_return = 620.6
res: 153
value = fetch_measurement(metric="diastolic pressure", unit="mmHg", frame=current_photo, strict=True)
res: 65
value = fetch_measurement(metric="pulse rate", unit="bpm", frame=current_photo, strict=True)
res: 56
